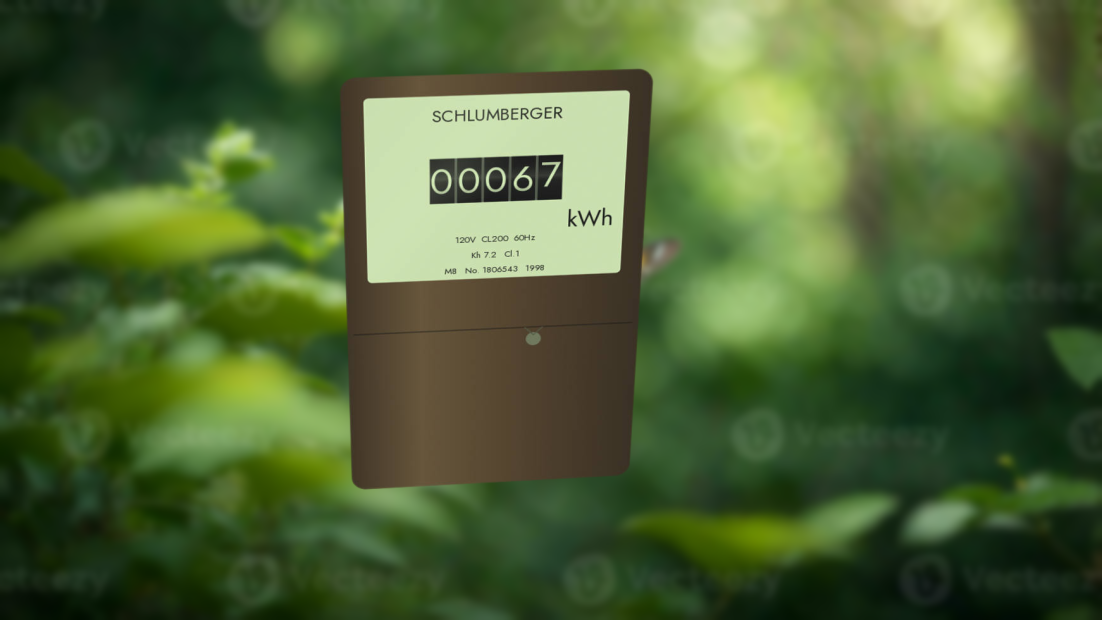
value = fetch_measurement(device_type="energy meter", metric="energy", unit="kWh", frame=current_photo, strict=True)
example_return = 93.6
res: 67
